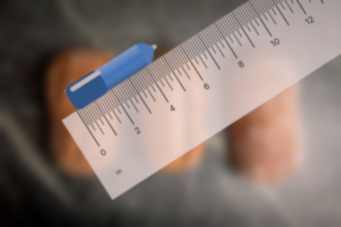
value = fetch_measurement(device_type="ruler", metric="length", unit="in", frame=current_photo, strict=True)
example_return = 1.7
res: 5
